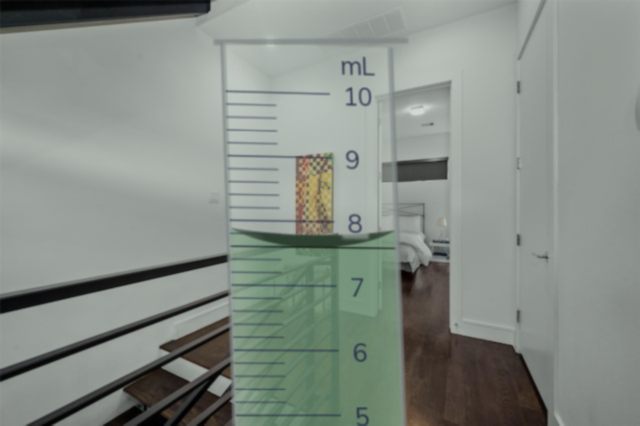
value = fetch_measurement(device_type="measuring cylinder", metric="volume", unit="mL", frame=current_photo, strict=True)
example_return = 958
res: 7.6
